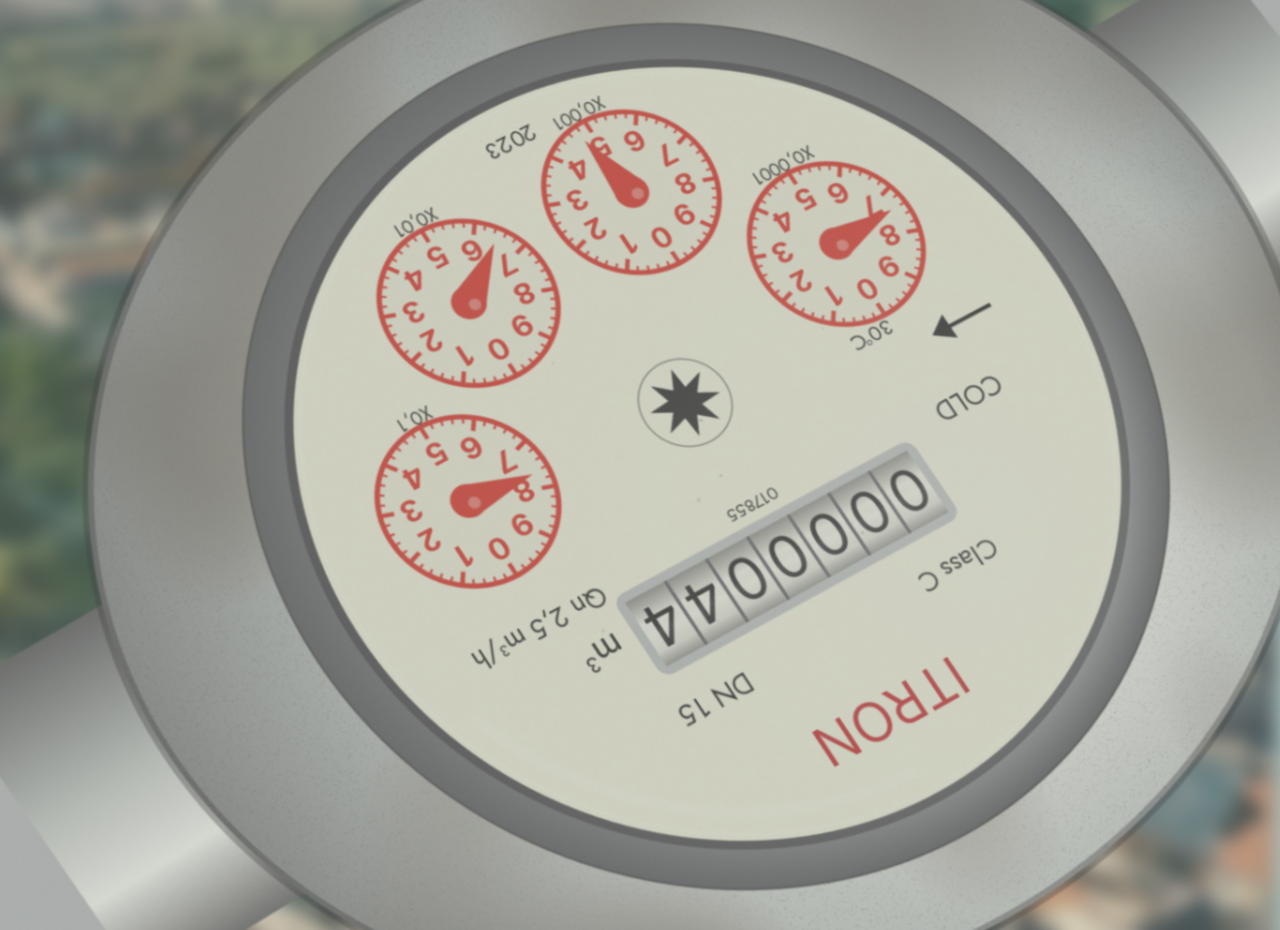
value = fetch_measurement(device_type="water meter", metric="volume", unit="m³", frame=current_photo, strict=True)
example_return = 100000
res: 44.7647
